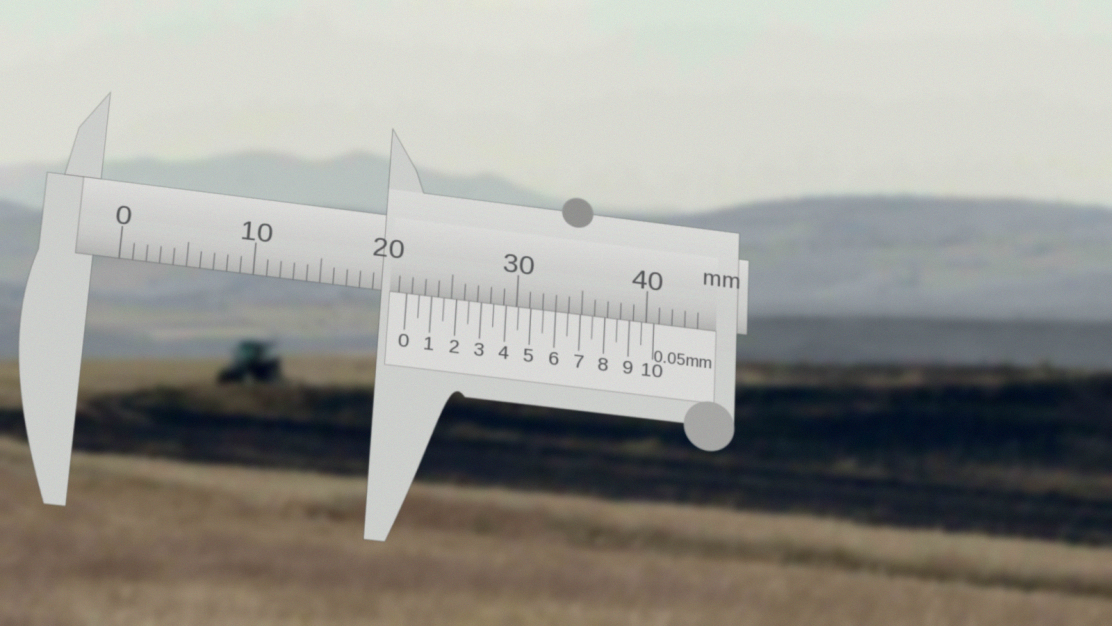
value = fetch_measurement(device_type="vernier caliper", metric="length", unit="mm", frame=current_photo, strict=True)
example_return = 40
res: 21.6
